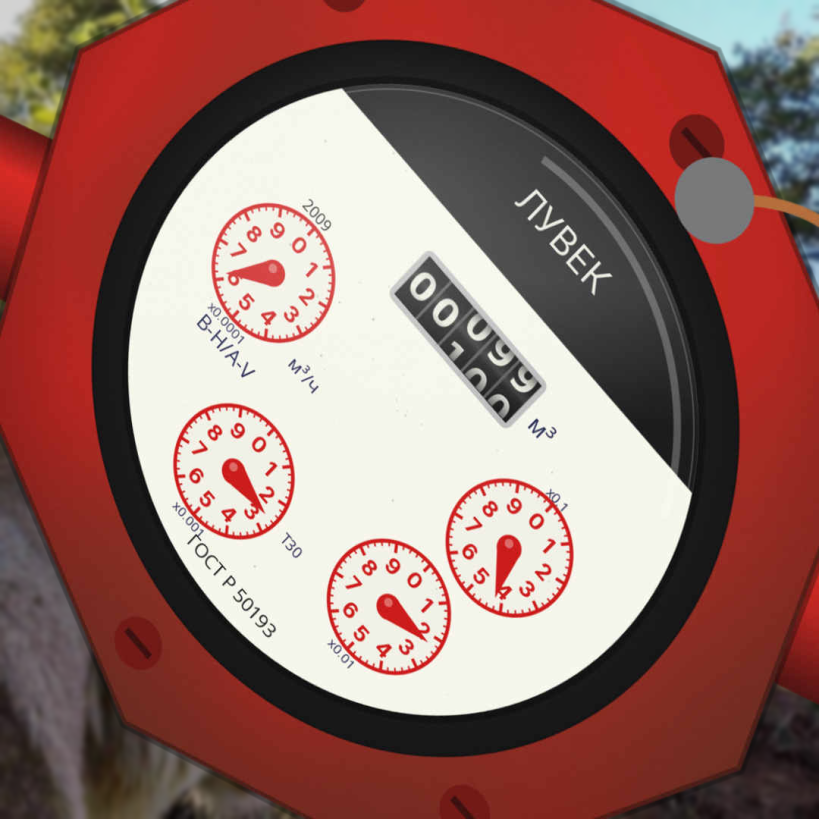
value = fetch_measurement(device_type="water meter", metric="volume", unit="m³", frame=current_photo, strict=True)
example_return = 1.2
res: 99.4226
